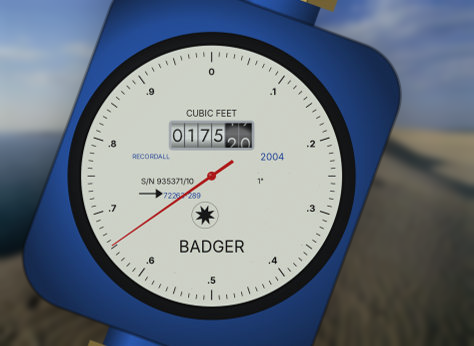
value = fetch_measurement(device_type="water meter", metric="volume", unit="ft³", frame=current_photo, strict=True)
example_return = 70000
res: 17519.65
